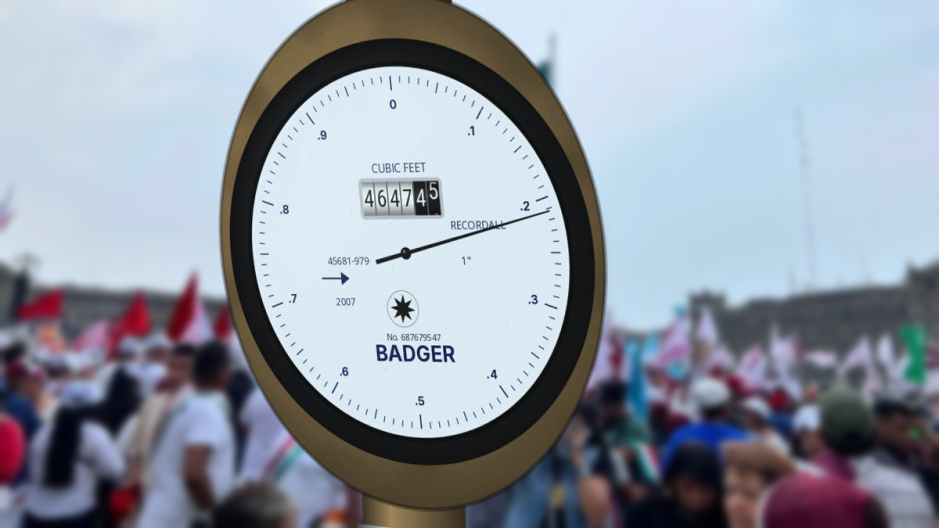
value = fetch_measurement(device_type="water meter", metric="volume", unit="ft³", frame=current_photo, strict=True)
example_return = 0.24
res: 464745.21
